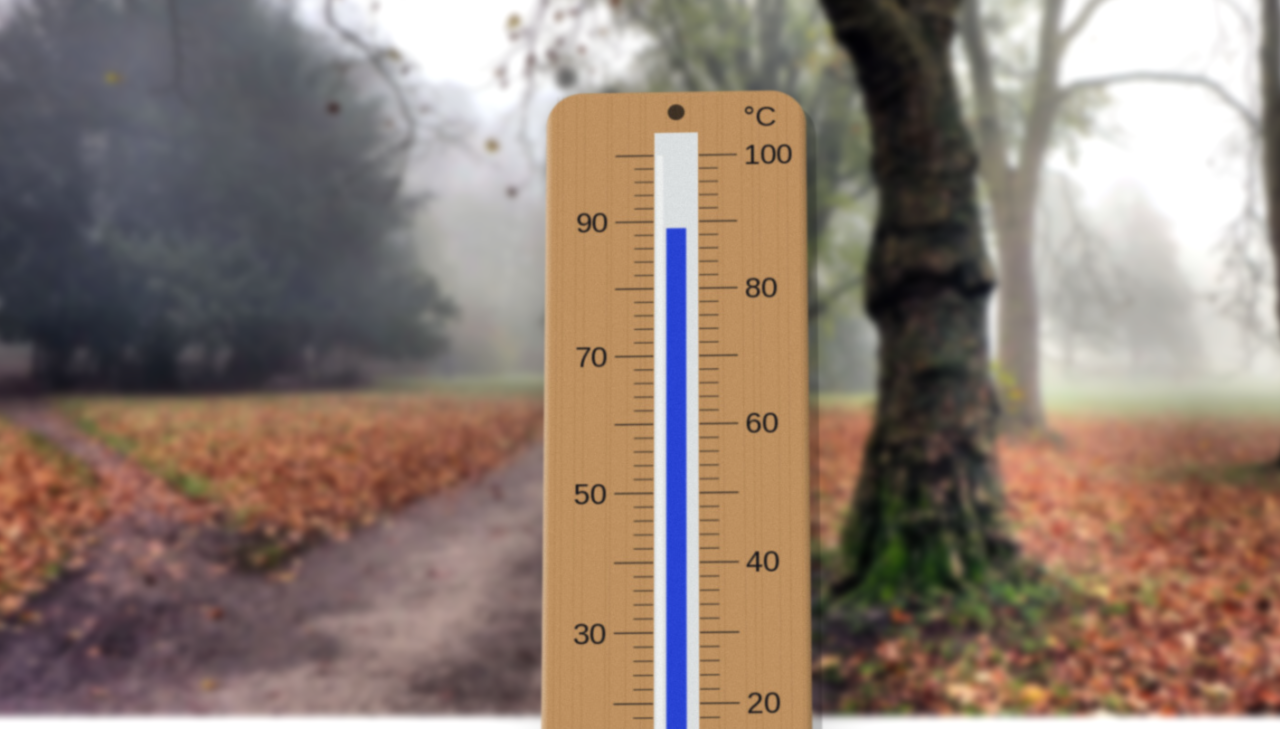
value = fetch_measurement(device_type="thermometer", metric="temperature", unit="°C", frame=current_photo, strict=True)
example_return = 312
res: 89
